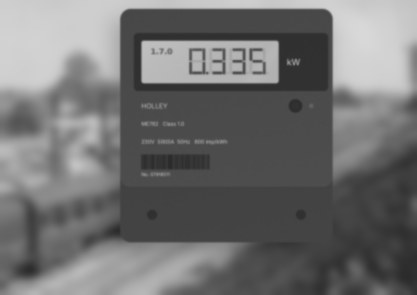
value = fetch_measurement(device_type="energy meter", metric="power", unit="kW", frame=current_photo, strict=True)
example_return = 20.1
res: 0.335
